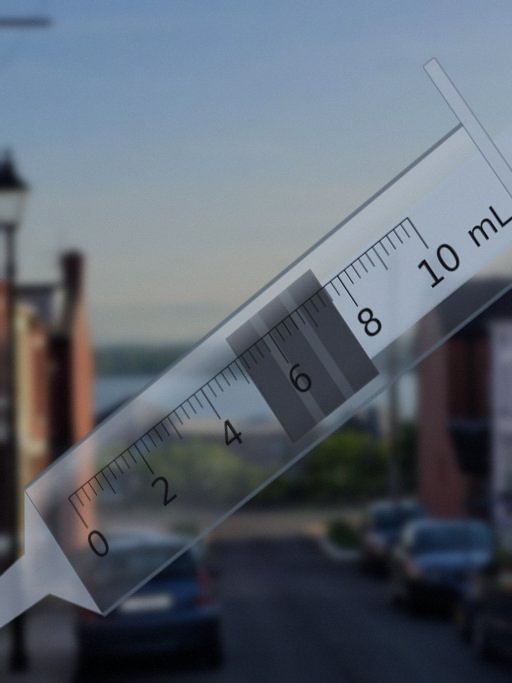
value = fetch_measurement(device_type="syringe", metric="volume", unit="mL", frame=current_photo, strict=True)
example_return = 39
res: 5.1
